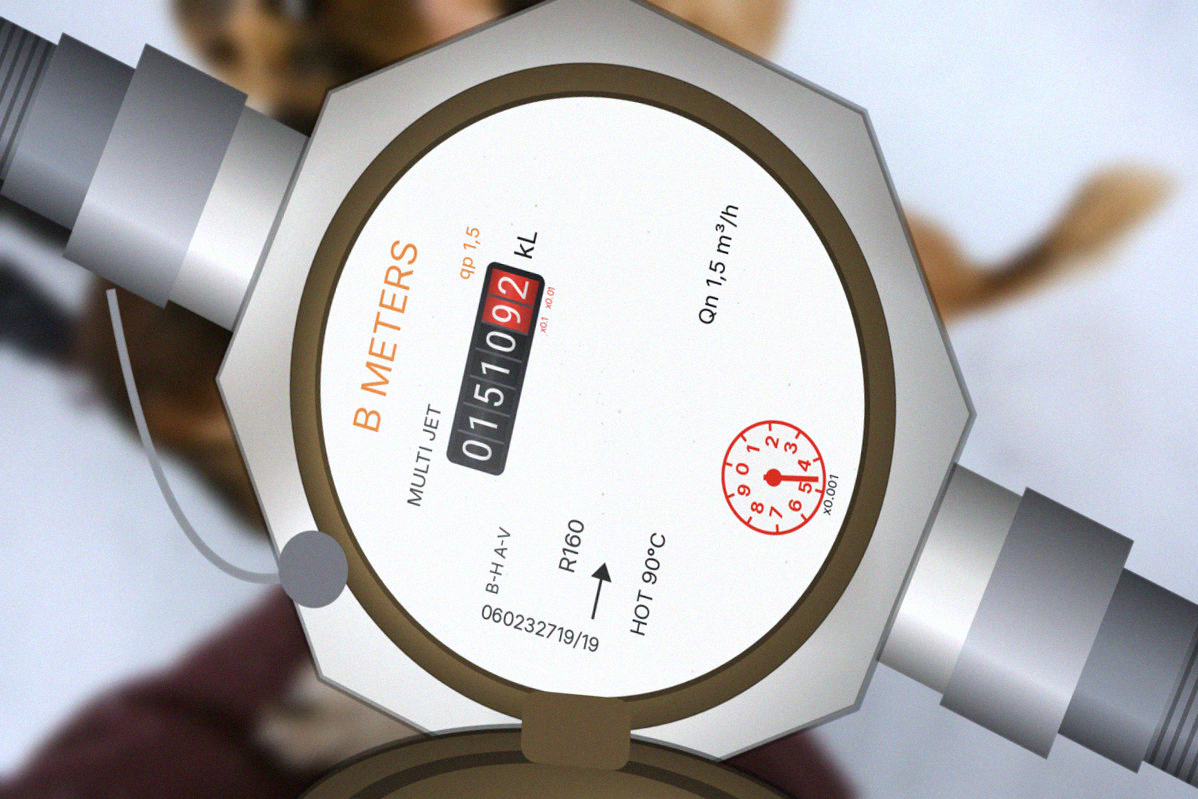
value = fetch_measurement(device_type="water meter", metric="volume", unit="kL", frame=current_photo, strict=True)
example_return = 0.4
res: 1510.924
